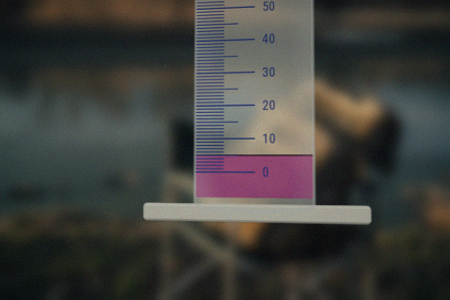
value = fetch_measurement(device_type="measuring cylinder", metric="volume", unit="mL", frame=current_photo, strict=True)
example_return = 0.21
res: 5
